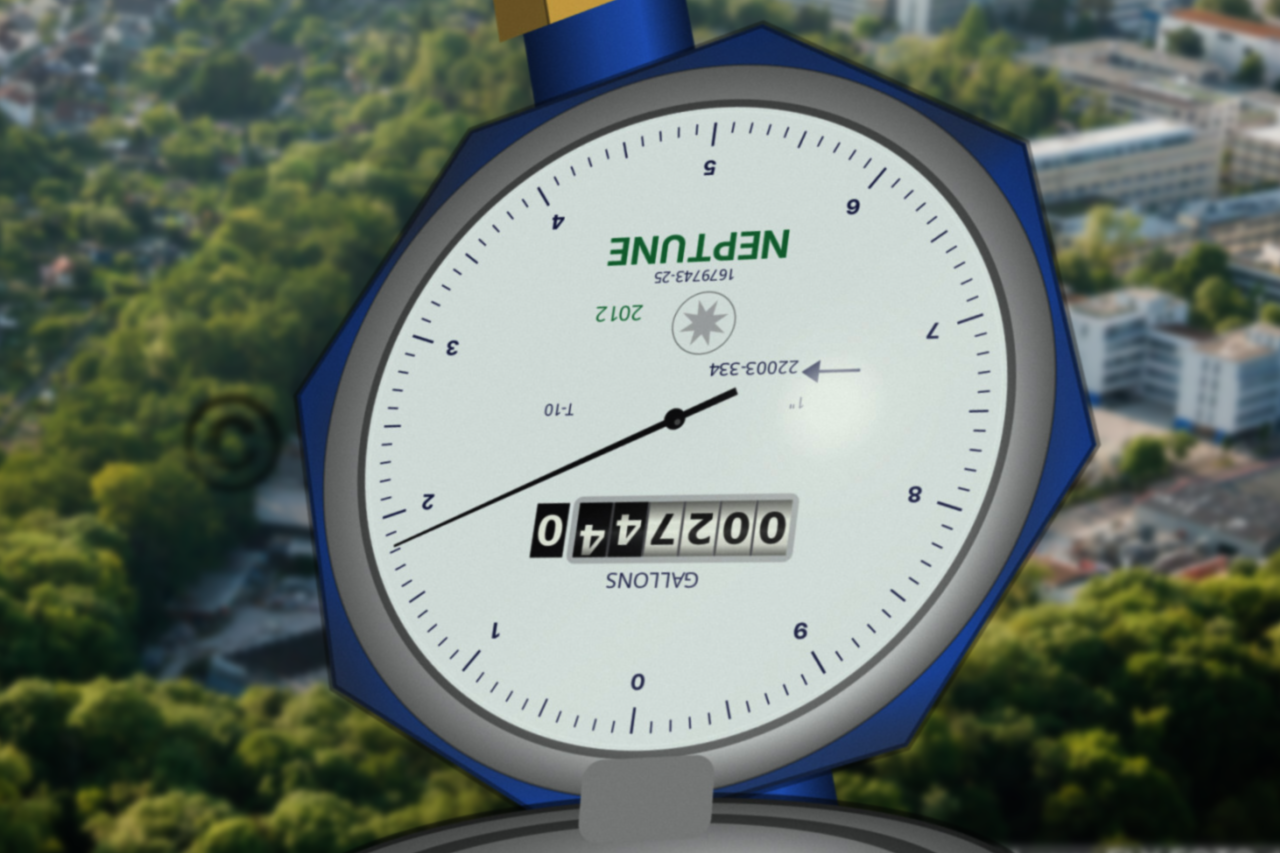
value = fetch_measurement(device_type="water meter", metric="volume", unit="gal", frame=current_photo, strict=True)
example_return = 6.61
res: 27441.8
